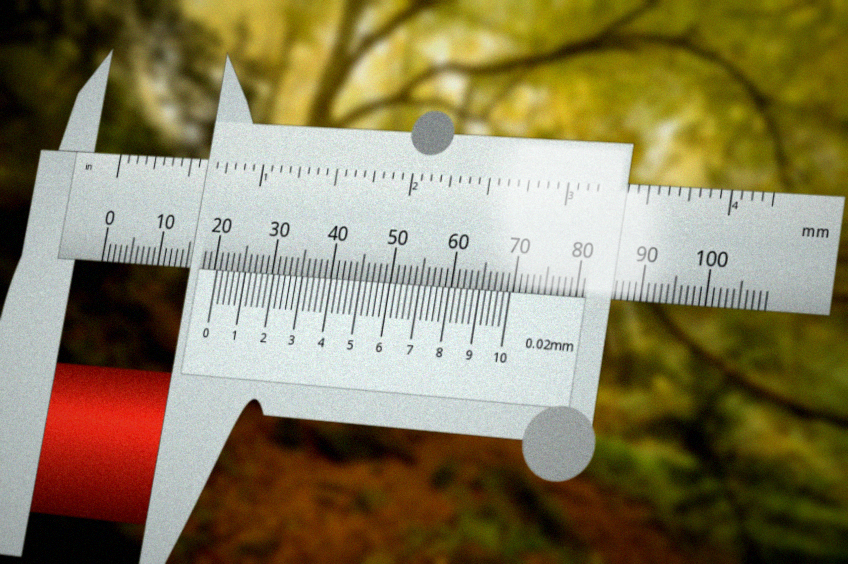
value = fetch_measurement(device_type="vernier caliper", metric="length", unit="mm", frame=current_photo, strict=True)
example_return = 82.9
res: 20.5
